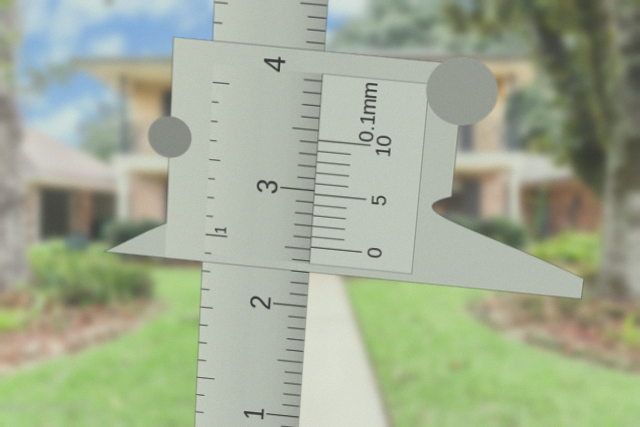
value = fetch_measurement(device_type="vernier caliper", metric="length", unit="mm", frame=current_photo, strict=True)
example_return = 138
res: 25.2
